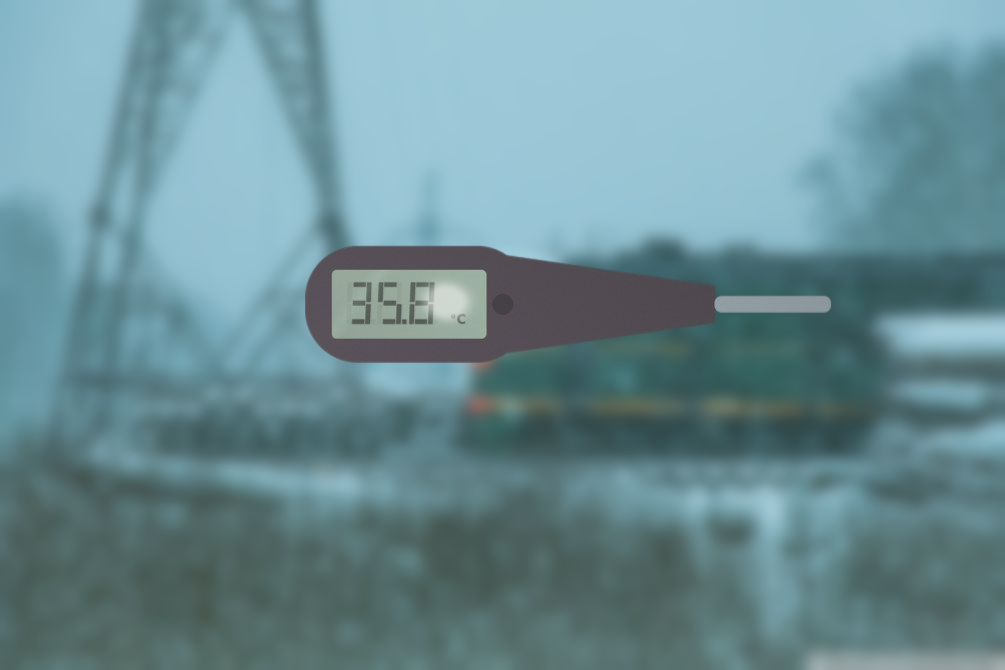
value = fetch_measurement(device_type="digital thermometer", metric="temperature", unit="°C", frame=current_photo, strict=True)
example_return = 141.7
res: 35.8
